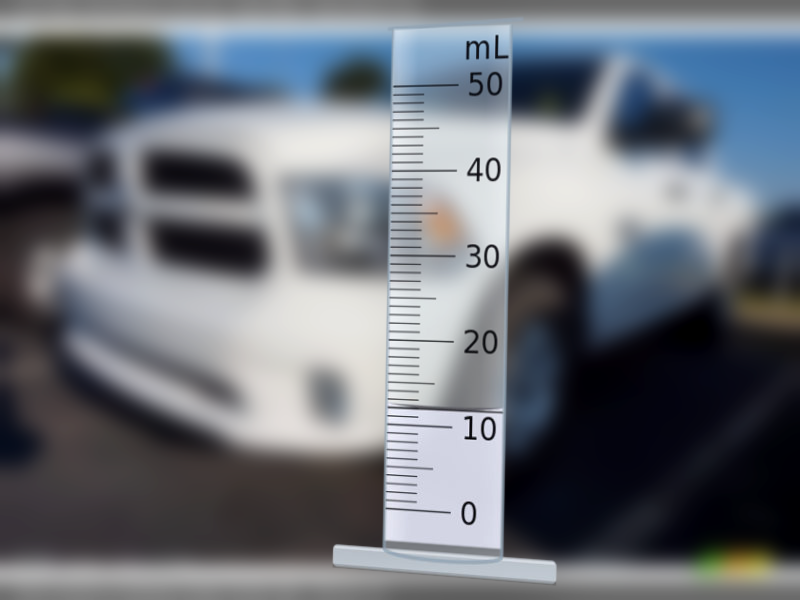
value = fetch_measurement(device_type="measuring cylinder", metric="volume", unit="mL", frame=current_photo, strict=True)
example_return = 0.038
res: 12
